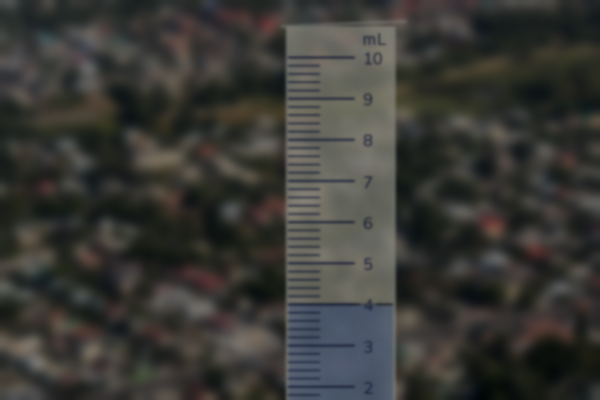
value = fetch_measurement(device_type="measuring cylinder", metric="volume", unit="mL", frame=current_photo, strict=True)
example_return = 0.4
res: 4
